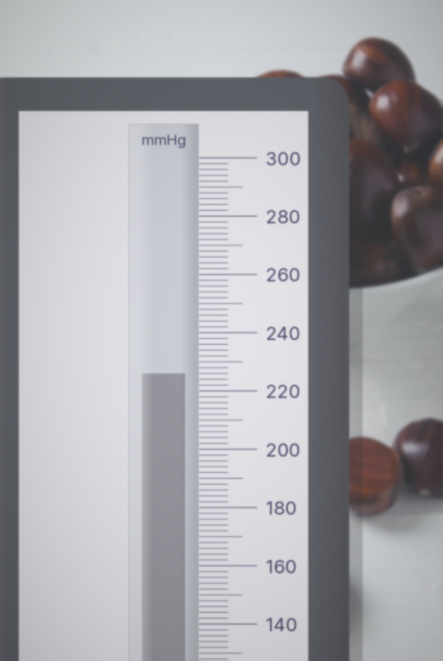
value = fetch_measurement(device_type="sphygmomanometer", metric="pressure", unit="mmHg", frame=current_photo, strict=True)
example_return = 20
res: 226
